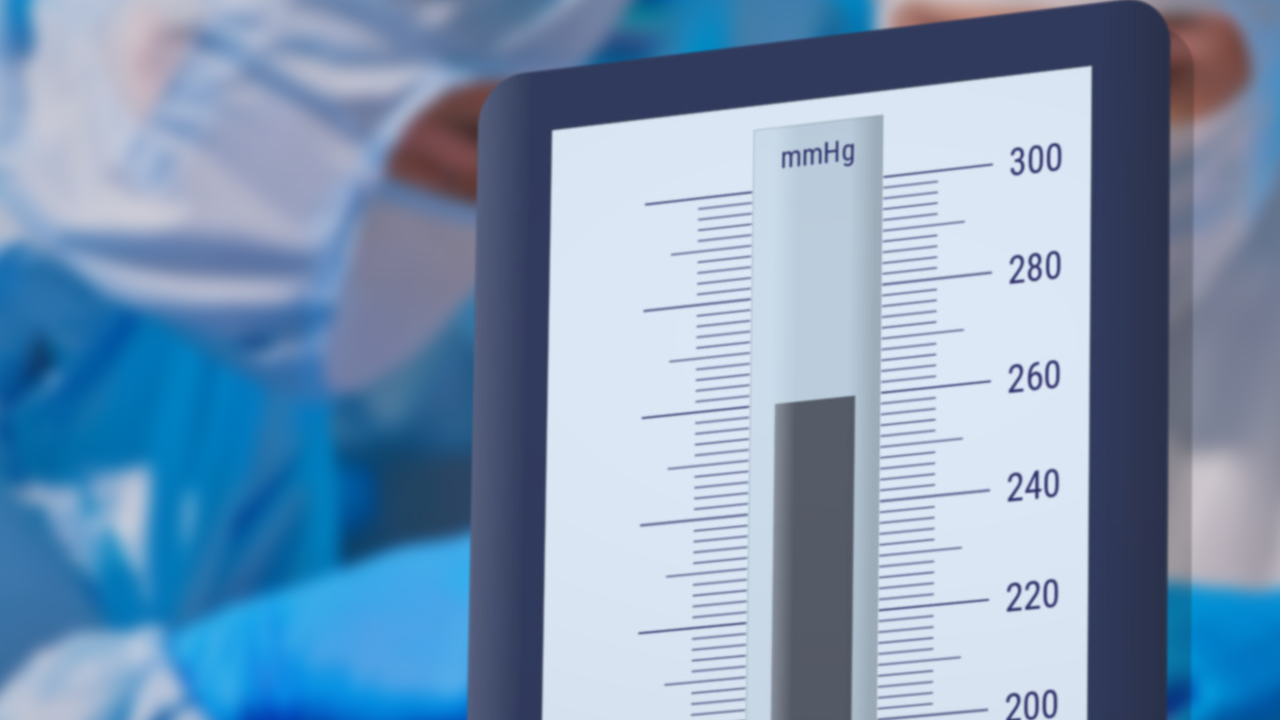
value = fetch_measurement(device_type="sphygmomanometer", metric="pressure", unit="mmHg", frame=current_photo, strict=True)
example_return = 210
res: 260
